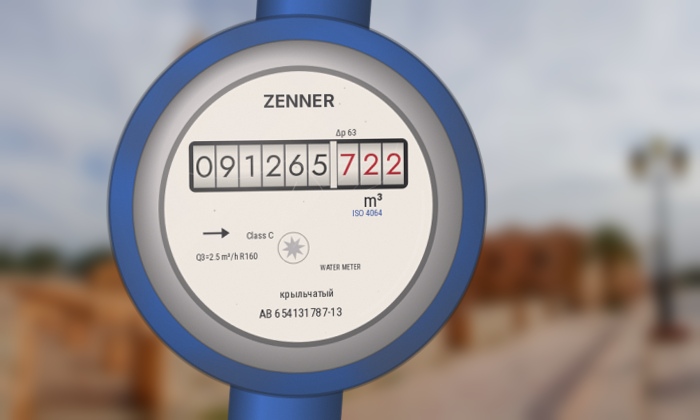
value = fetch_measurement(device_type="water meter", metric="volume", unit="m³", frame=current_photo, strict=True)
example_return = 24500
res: 91265.722
